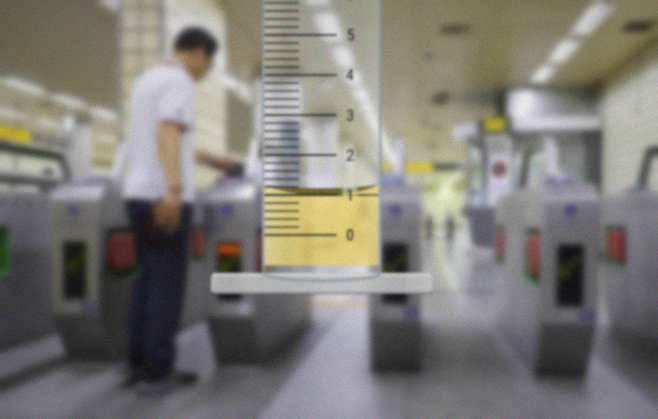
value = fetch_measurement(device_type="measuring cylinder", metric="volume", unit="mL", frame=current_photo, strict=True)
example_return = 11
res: 1
